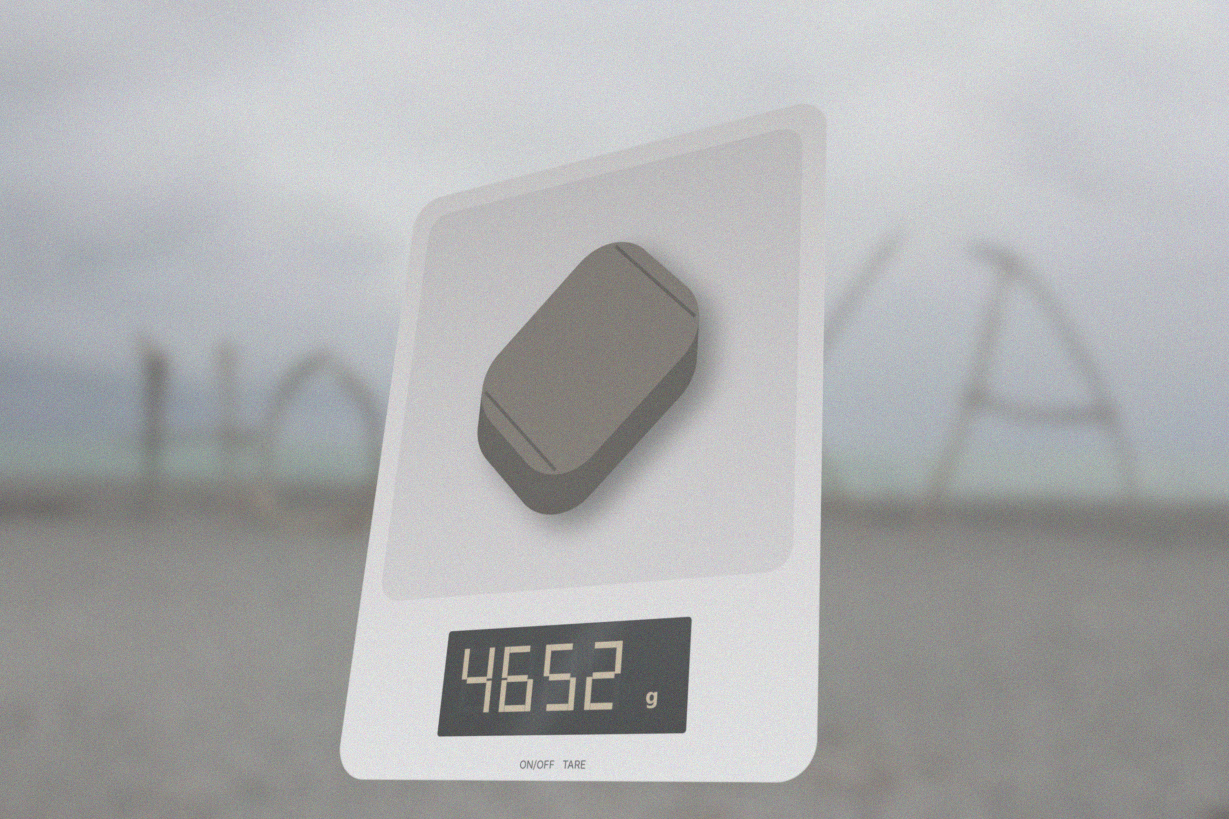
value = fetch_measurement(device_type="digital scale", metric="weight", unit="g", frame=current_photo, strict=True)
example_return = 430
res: 4652
